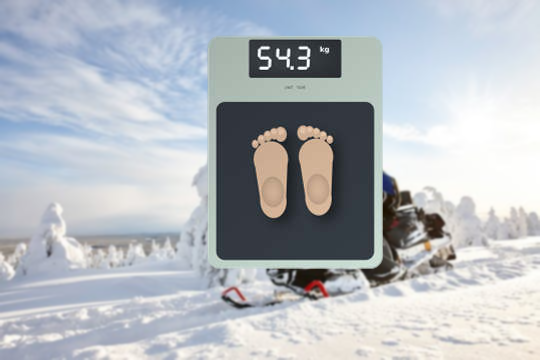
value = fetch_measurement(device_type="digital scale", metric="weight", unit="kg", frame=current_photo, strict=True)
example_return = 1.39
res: 54.3
